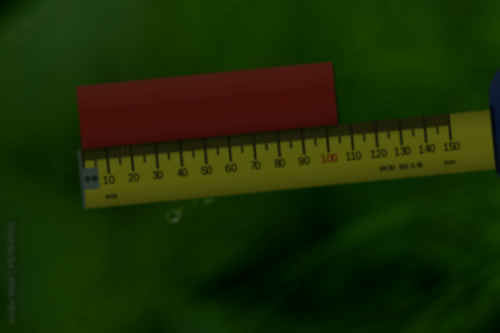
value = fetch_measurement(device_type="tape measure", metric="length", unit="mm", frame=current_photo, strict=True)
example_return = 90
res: 105
